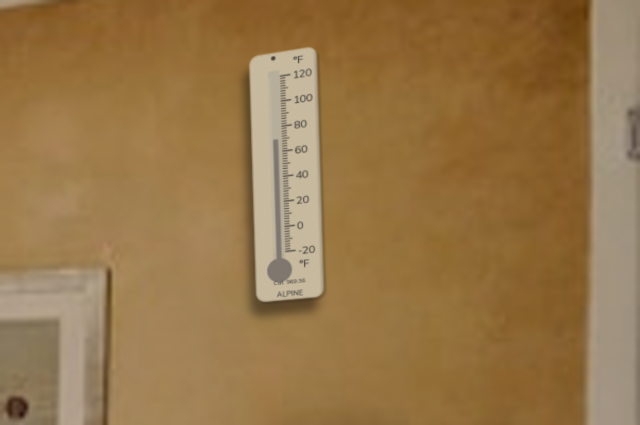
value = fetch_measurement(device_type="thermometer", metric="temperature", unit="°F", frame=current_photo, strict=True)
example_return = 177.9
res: 70
